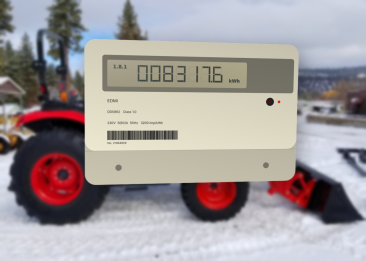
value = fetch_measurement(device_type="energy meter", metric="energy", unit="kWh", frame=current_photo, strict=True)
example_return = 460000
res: 8317.6
